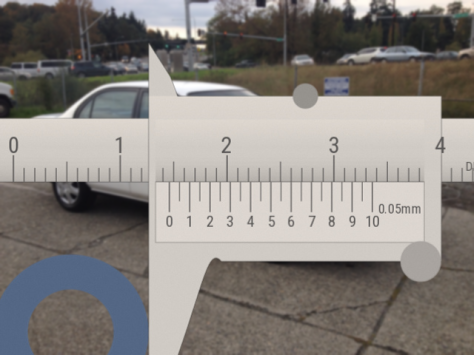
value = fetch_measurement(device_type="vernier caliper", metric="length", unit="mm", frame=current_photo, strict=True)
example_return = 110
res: 14.6
